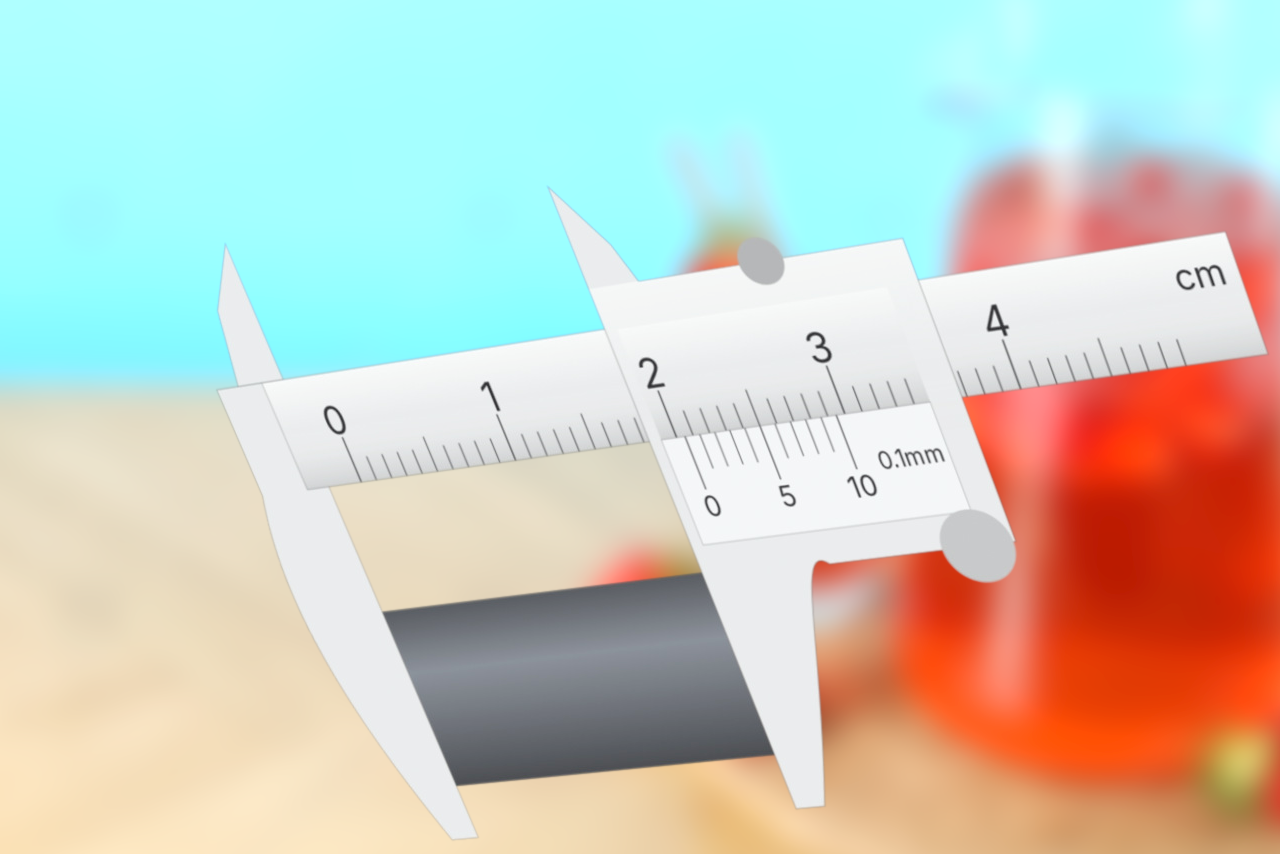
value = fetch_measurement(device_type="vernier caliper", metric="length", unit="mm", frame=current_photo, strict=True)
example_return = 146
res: 20.5
